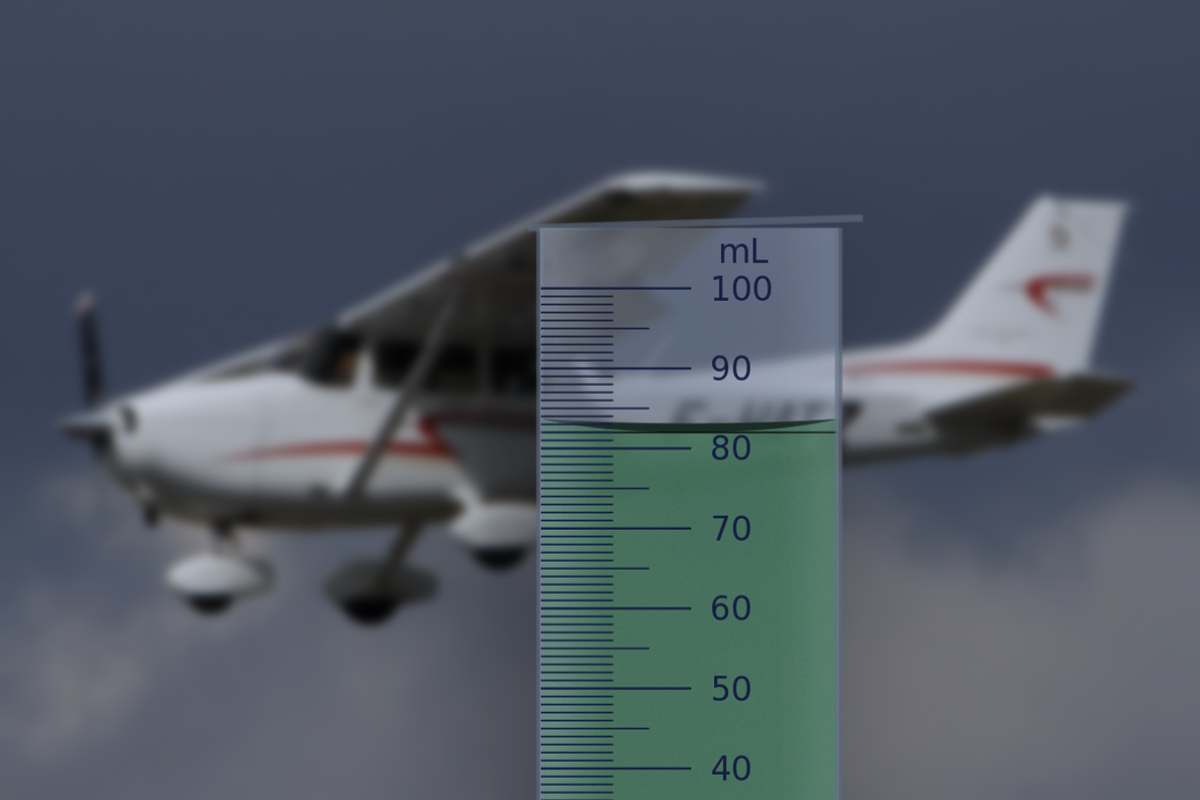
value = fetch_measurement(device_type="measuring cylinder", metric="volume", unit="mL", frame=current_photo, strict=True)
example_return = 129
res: 82
